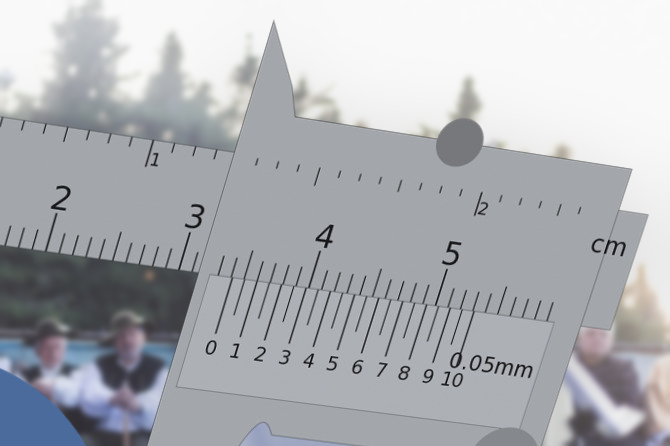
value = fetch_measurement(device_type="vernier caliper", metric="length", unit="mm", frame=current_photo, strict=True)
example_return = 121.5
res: 34.1
